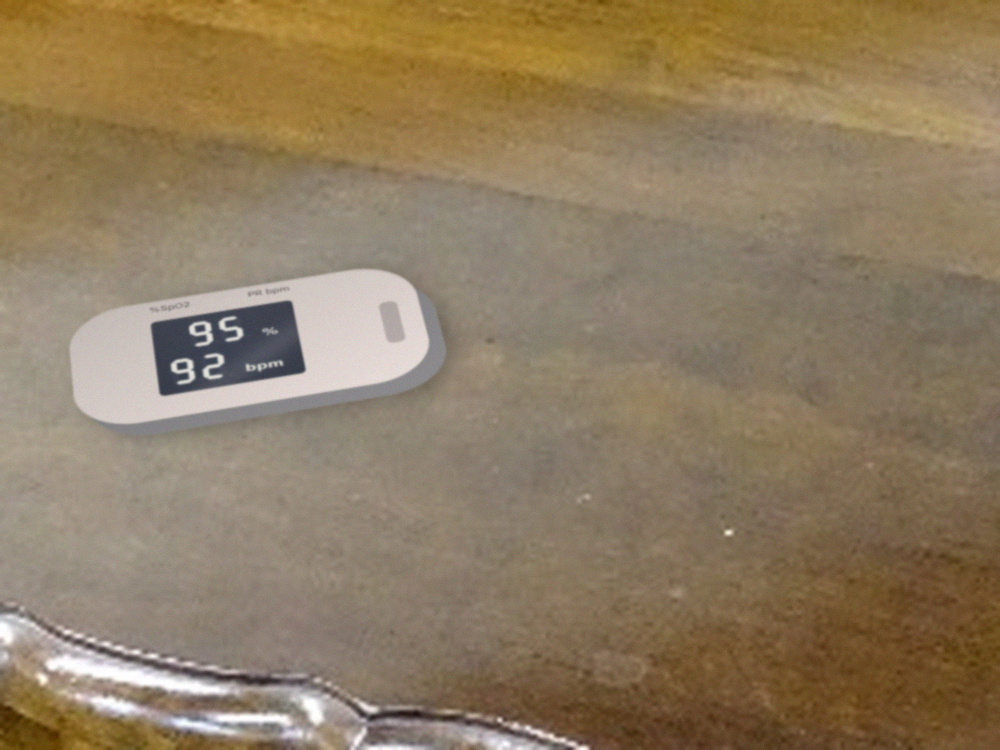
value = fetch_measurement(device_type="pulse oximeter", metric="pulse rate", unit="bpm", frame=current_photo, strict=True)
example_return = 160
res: 92
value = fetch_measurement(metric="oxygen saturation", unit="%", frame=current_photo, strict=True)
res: 95
